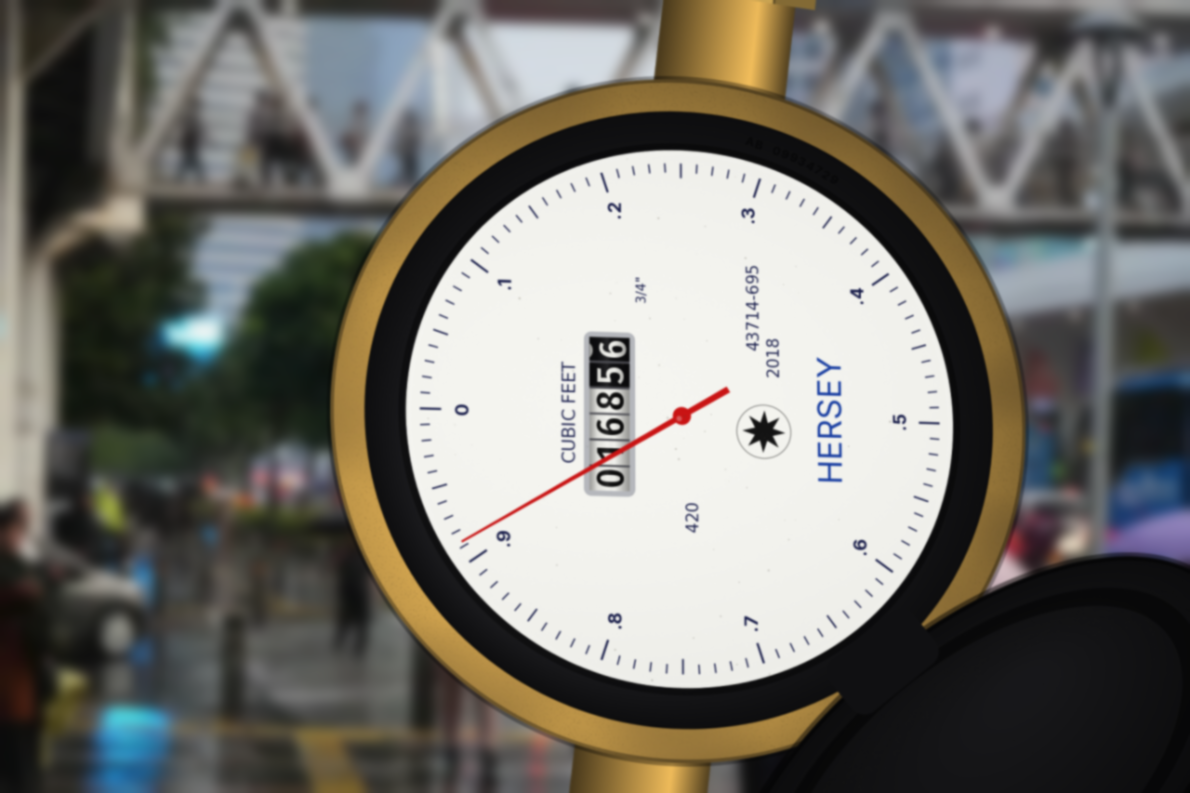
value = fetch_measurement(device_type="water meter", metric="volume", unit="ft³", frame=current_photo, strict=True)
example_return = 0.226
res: 16855.91
